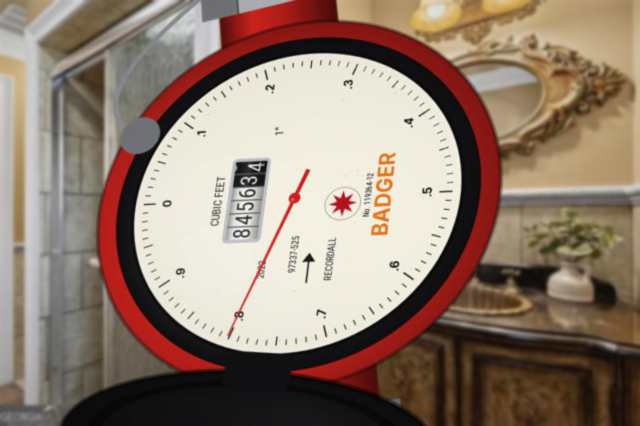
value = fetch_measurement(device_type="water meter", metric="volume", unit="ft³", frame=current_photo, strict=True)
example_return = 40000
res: 845633.80
